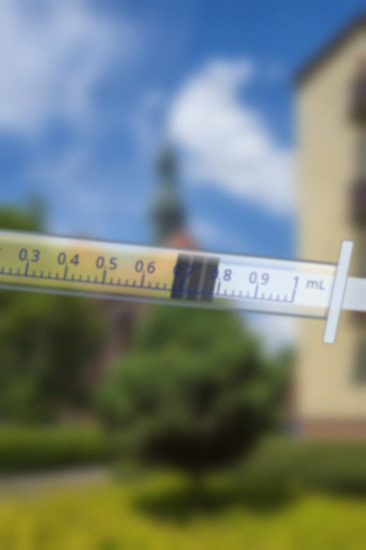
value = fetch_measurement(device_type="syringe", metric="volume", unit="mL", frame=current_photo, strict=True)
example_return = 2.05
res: 0.68
